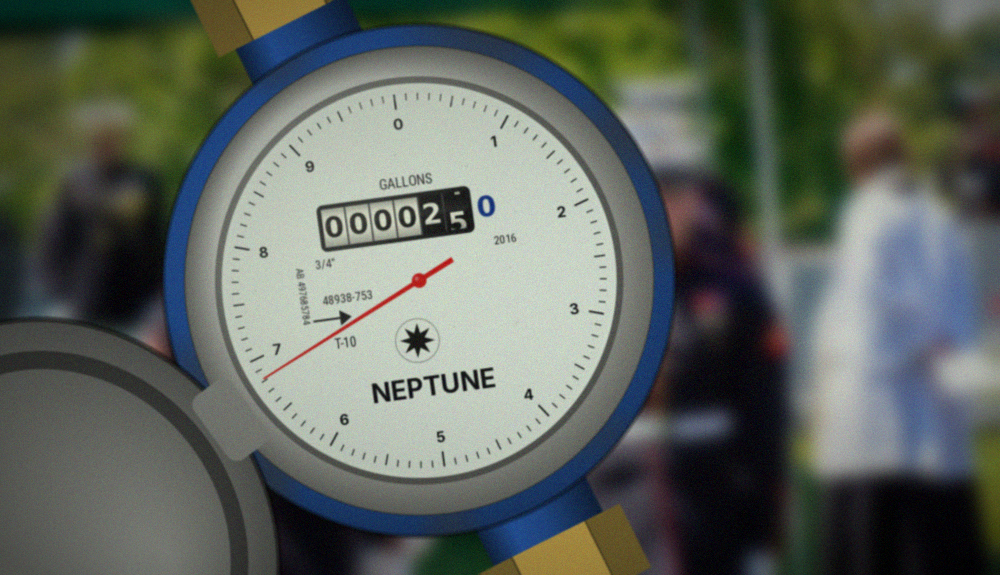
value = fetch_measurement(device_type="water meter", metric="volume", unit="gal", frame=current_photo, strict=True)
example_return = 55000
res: 246.8
